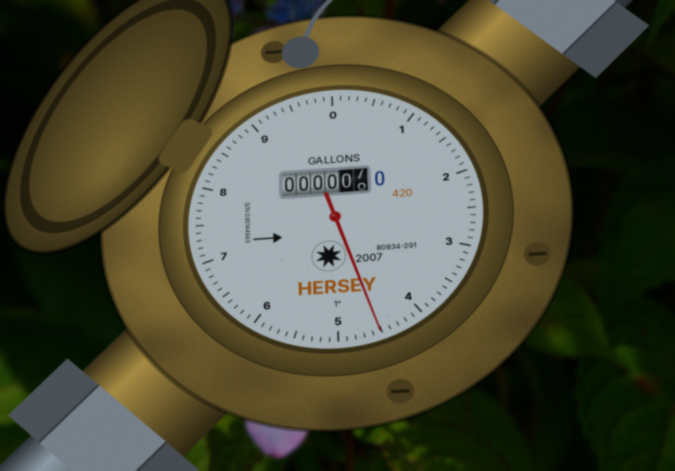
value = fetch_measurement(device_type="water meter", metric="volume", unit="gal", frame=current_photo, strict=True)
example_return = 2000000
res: 74.5
